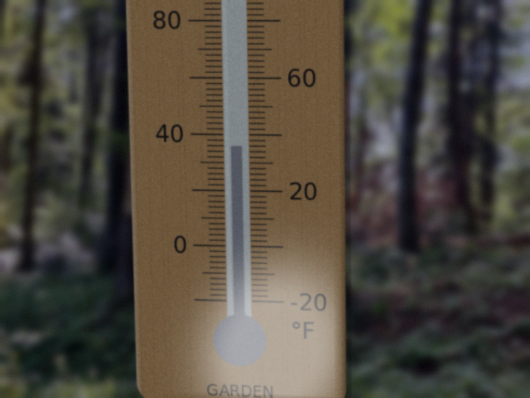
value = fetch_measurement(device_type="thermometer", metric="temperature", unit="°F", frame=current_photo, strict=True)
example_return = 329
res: 36
